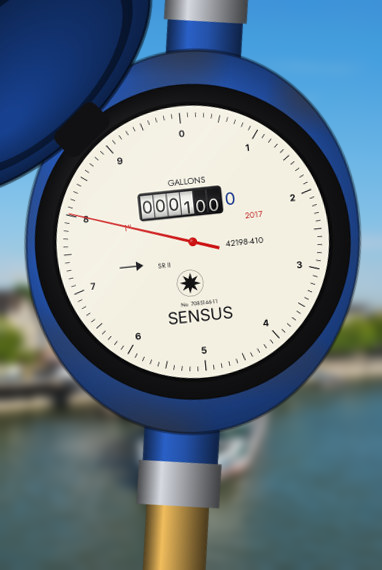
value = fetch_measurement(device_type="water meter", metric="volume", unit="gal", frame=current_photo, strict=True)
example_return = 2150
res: 998.0
